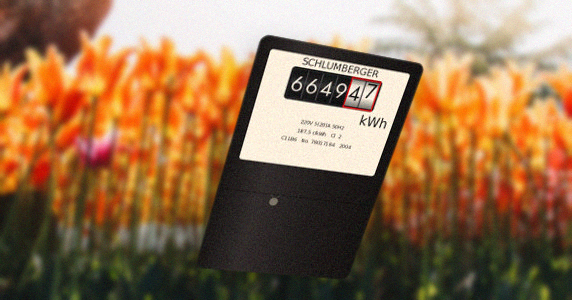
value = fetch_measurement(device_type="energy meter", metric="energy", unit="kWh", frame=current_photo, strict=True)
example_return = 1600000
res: 6649.47
